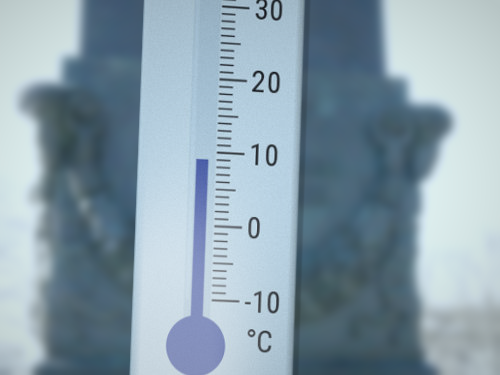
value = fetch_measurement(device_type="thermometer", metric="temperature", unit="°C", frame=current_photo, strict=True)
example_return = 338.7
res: 9
